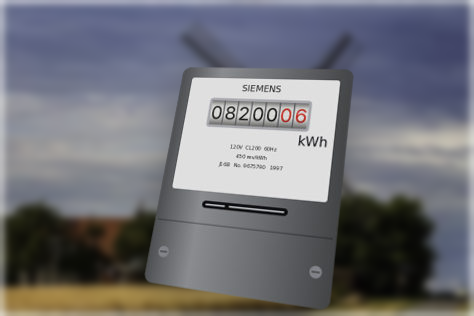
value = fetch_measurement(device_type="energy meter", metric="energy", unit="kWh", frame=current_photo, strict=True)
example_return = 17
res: 8200.06
